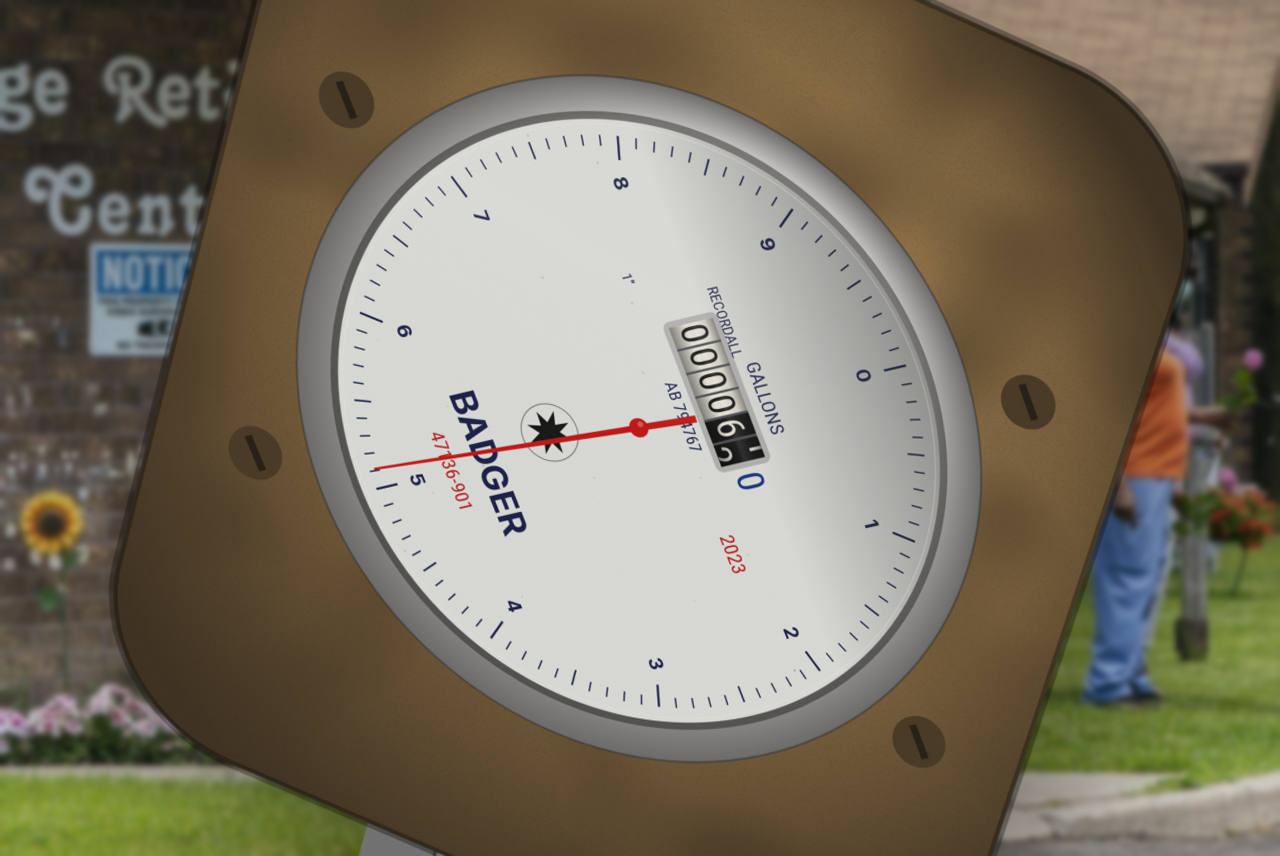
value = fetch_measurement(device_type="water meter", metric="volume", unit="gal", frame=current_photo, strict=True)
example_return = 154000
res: 615.1
